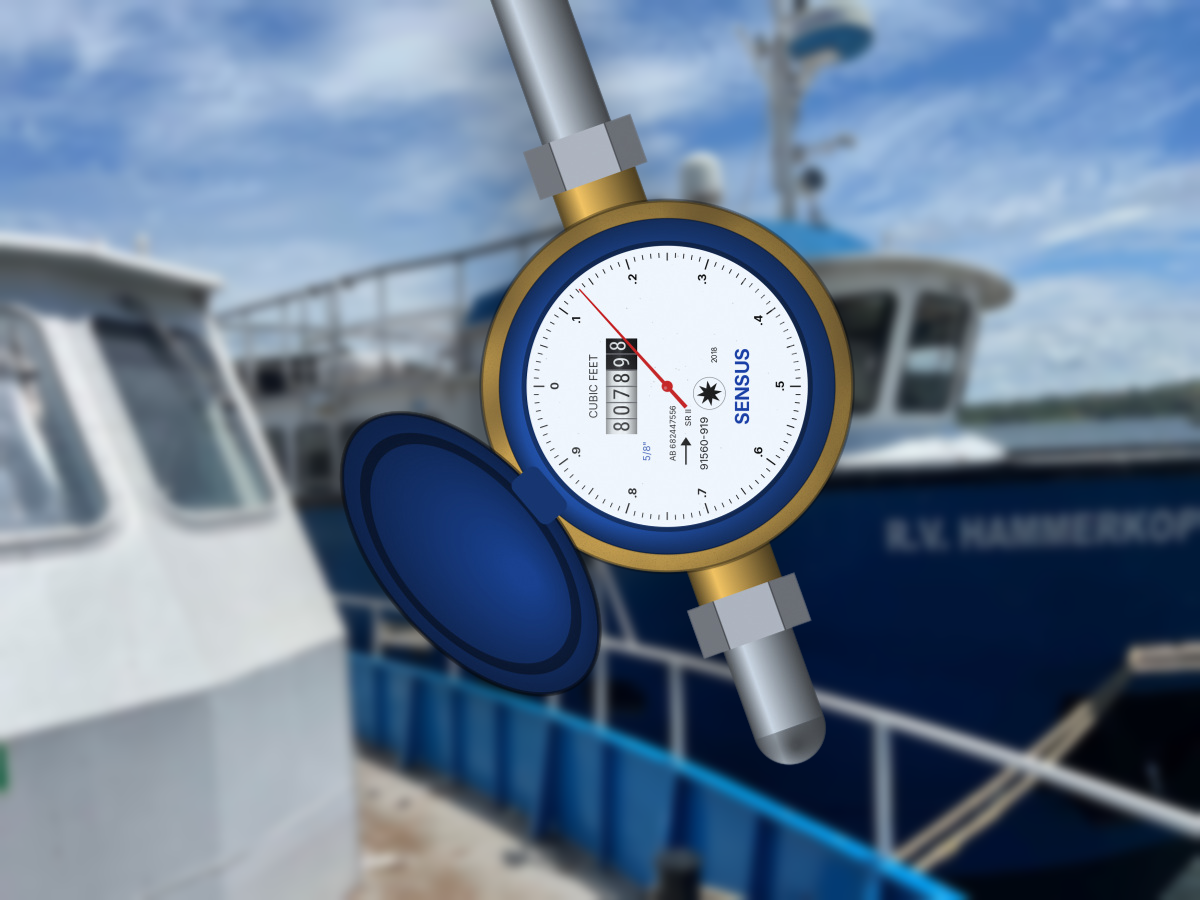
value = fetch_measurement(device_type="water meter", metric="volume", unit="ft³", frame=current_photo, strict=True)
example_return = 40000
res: 807898.13
